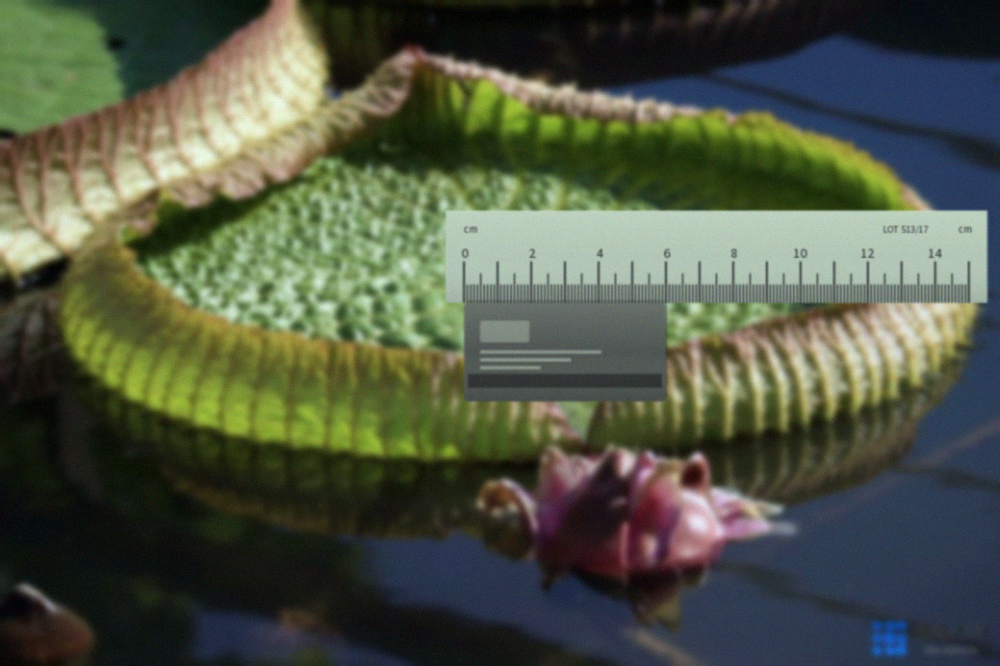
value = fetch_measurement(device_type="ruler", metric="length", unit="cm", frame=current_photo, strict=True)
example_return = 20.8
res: 6
